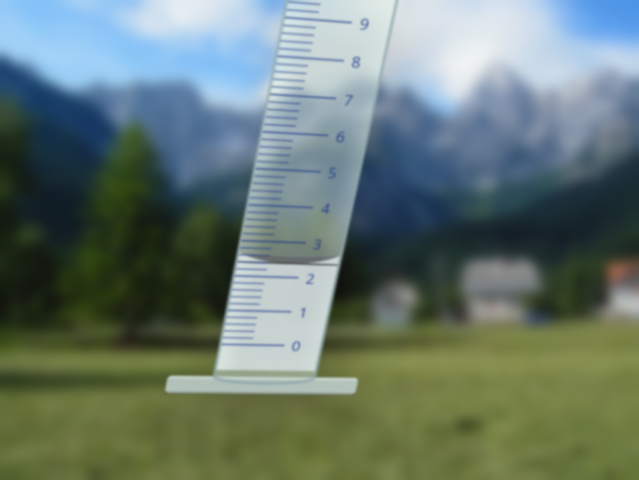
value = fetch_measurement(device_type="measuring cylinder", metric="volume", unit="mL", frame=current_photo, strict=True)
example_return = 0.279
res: 2.4
